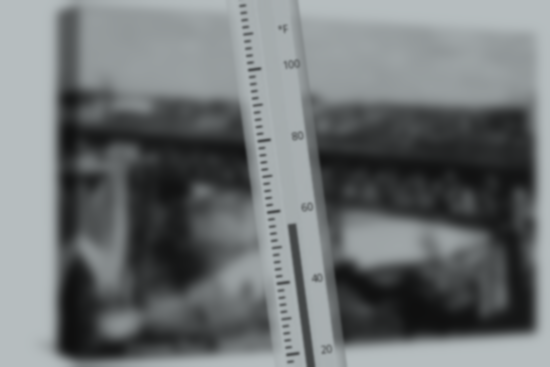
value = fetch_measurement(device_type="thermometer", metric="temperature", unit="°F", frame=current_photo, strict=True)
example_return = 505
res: 56
